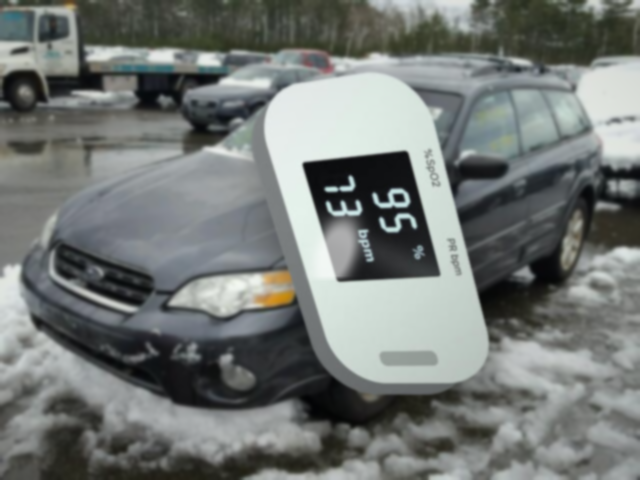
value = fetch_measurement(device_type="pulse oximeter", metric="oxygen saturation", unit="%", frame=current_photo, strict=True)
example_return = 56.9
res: 95
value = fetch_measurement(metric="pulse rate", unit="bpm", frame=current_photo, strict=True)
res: 73
